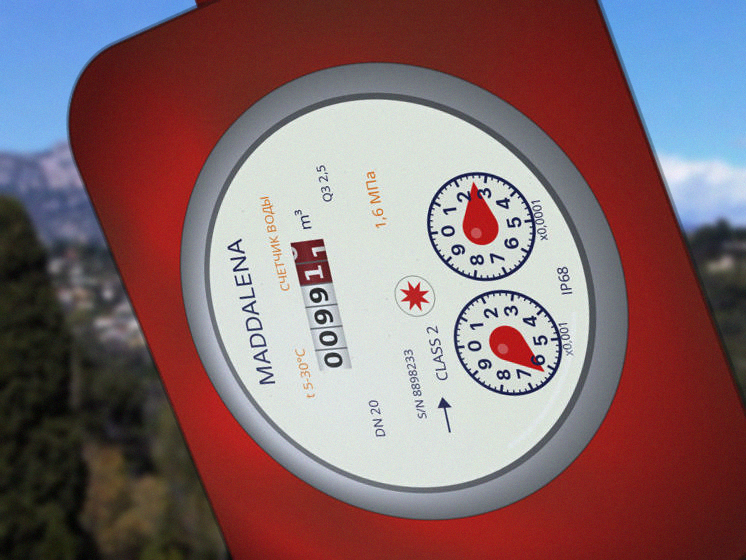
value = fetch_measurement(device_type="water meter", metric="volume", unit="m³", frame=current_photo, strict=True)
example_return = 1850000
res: 99.1062
